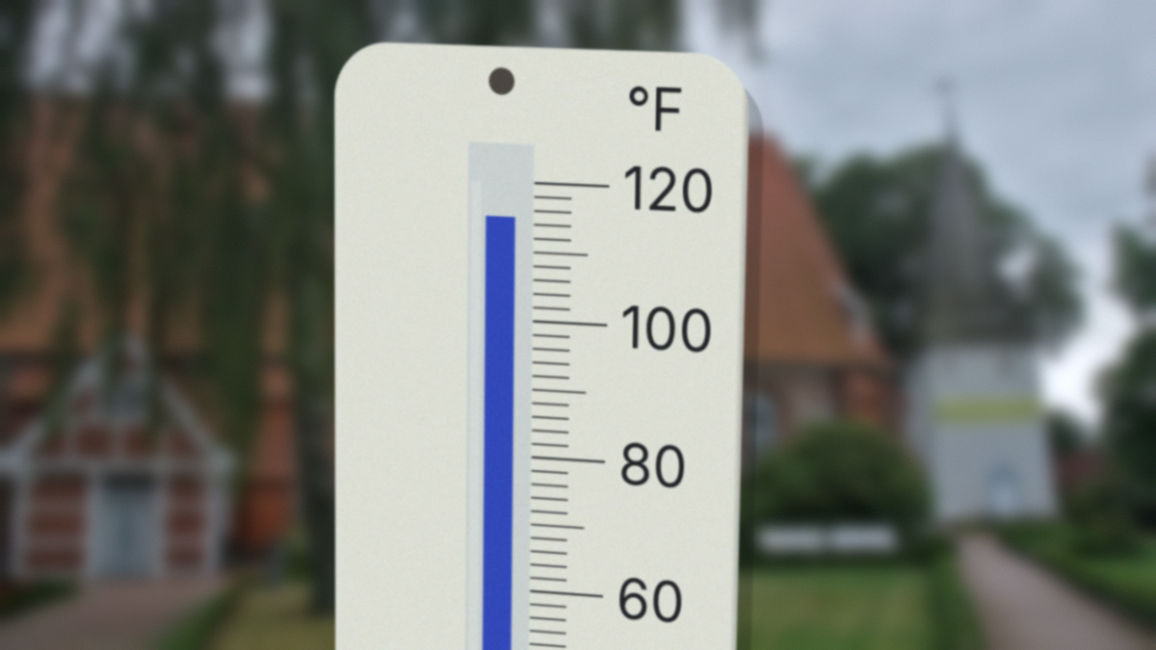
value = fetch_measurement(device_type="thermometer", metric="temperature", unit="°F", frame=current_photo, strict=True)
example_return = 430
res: 115
